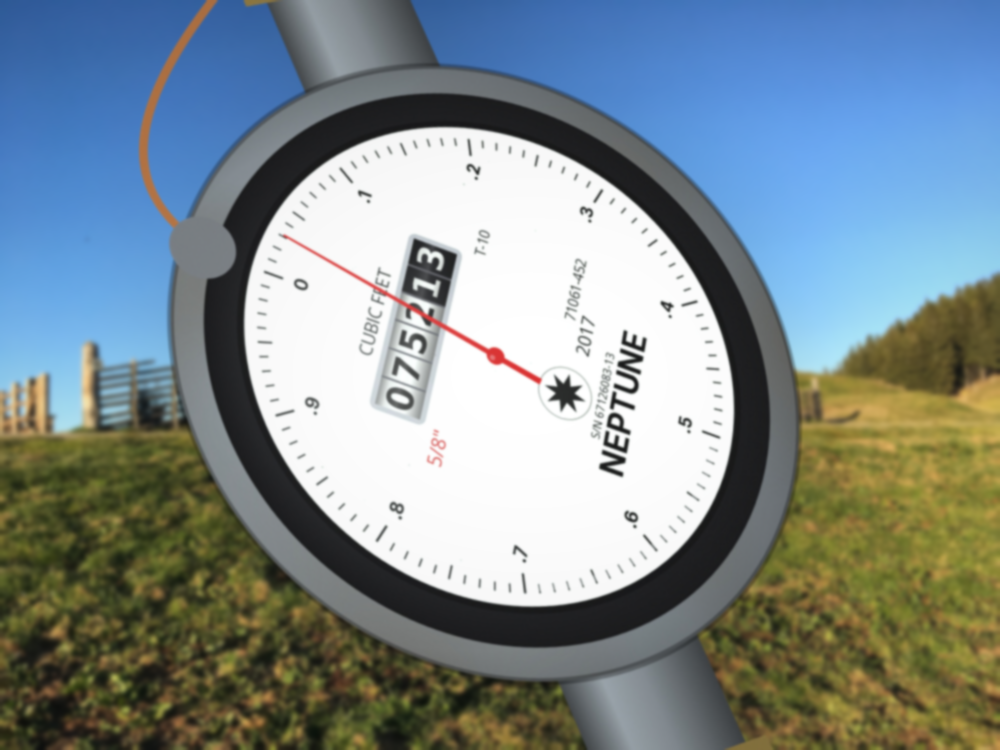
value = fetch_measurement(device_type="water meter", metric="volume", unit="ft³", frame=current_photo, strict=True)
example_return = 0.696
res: 75213.03
